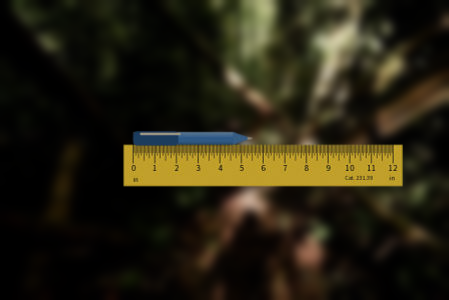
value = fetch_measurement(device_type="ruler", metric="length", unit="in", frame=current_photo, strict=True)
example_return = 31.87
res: 5.5
